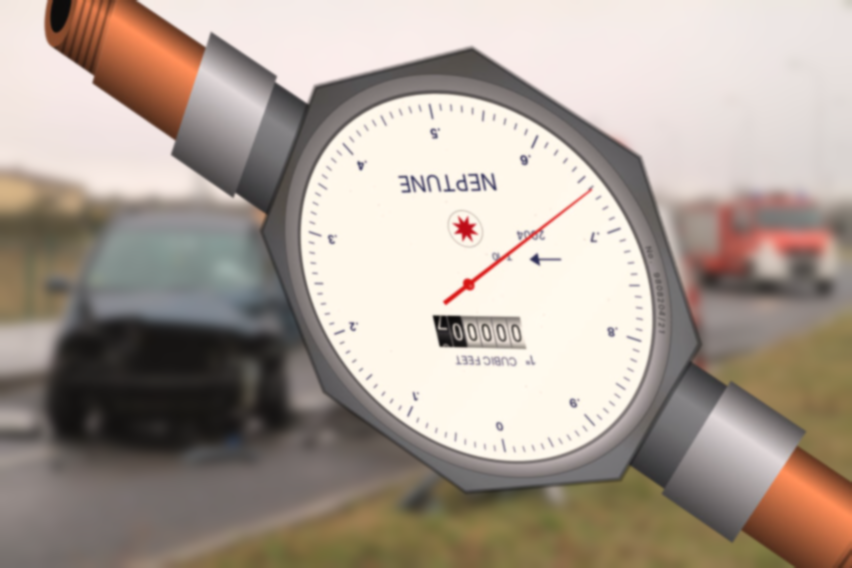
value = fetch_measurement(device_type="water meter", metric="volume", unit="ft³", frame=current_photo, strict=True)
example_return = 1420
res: 6.66
